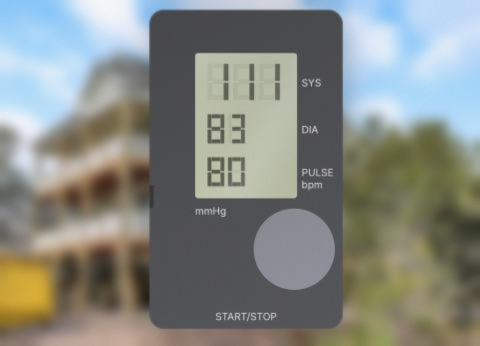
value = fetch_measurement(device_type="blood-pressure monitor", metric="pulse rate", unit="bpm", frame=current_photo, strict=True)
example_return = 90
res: 80
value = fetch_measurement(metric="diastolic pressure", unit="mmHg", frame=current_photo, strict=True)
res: 83
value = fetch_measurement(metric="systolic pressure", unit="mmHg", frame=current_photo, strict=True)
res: 111
